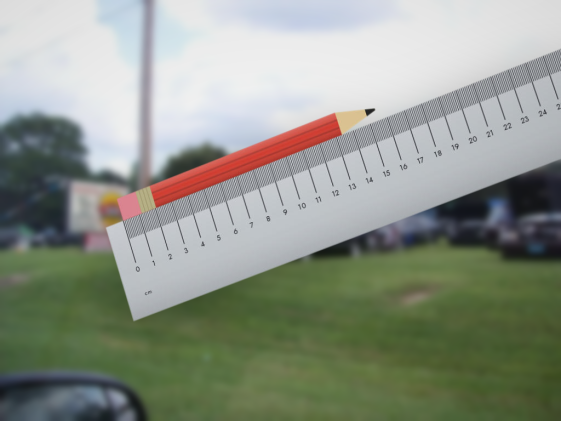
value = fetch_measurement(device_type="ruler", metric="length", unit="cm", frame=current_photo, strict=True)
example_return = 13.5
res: 15.5
